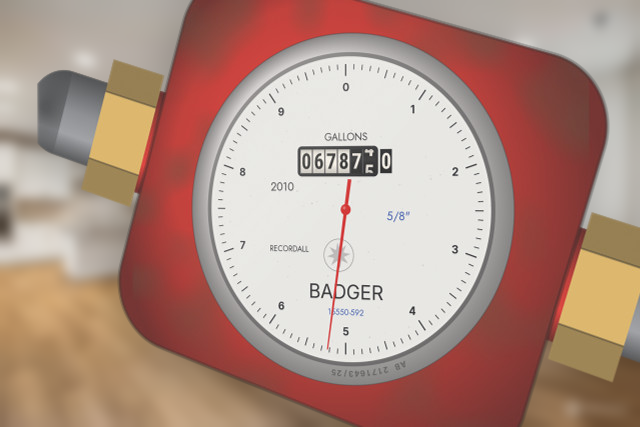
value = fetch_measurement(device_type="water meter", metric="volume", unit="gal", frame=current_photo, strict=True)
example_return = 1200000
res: 678745.2
